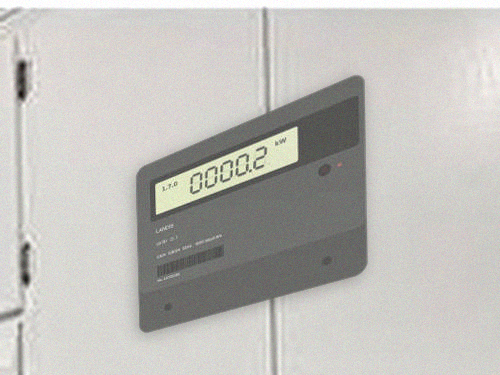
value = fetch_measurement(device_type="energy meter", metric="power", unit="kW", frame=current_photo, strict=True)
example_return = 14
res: 0.2
